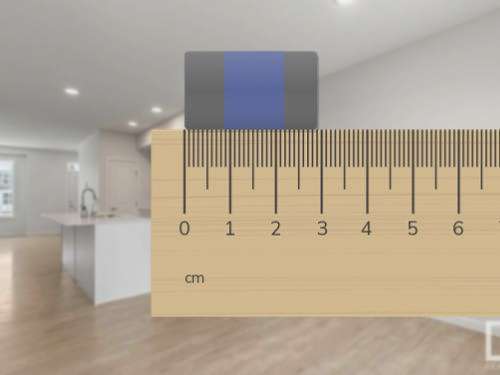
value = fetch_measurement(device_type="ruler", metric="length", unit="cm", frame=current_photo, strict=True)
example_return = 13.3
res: 2.9
